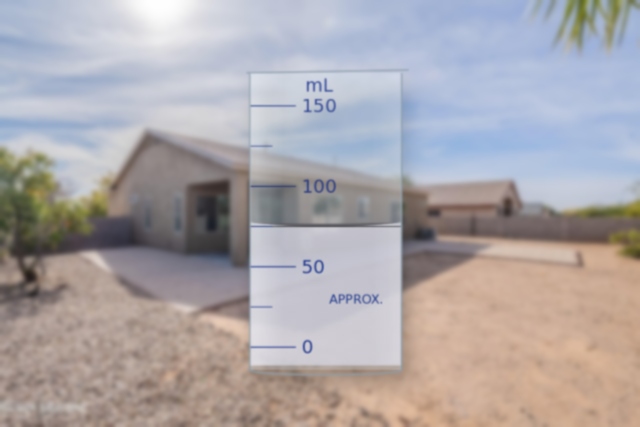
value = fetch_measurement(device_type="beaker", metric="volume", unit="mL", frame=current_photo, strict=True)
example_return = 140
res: 75
